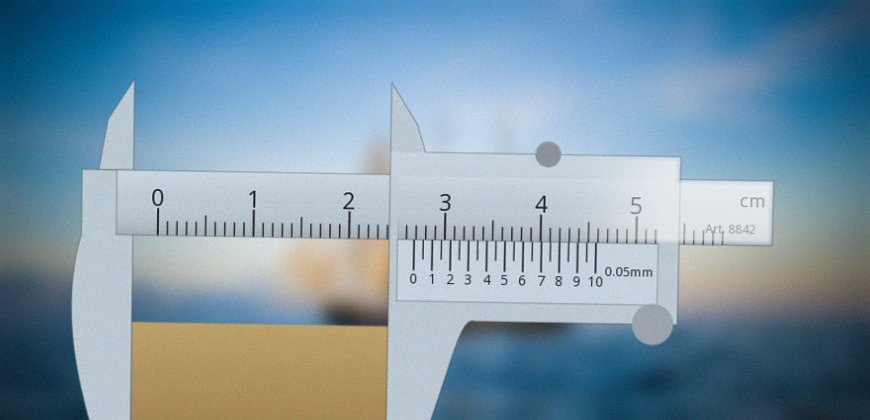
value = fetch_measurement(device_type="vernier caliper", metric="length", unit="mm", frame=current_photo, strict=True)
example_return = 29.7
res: 26.8
